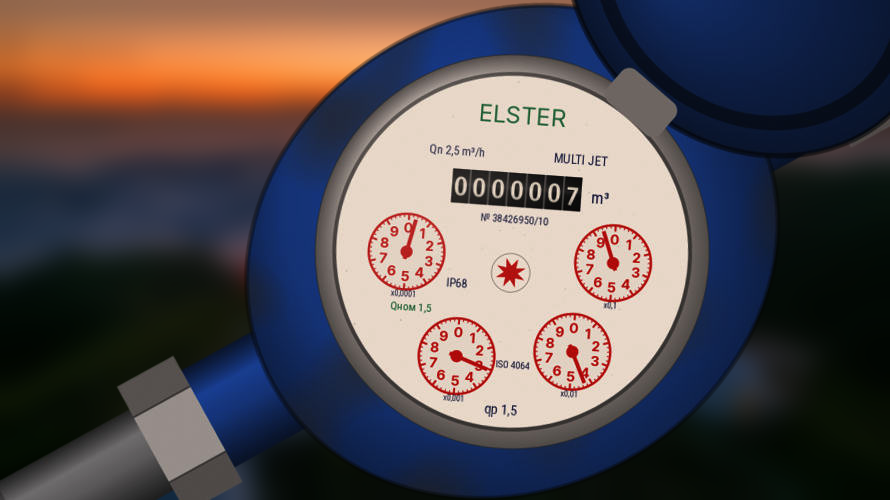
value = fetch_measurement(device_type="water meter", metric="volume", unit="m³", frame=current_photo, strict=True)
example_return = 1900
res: 6.9430
